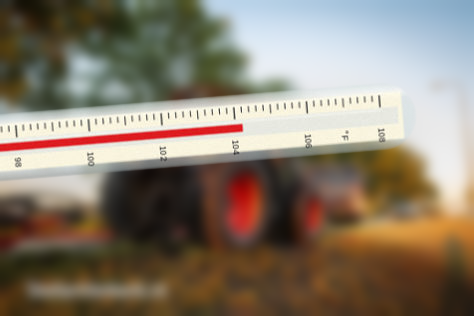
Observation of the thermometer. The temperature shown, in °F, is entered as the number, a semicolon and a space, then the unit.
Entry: 104.2; °F
